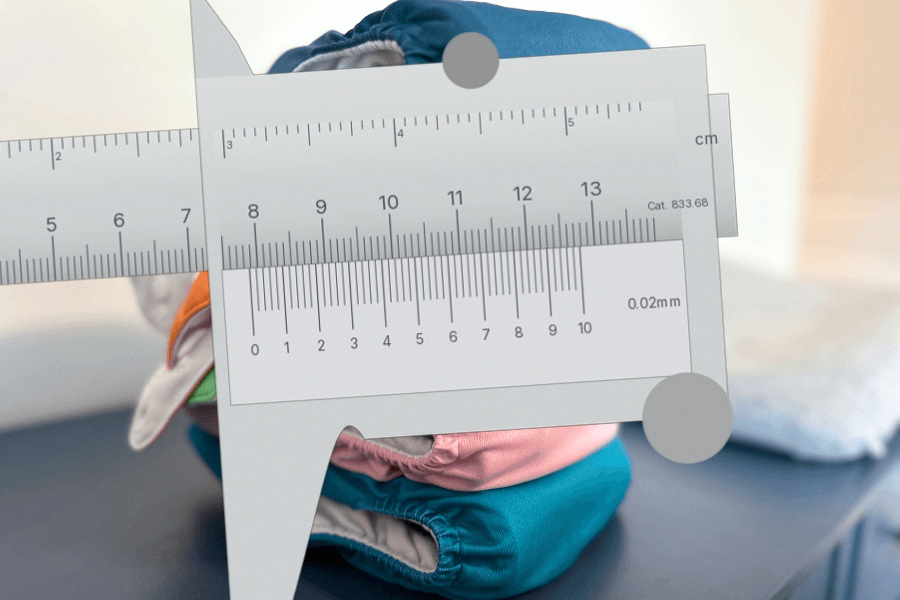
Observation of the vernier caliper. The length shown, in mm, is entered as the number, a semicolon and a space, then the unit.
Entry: 78.8; mm
